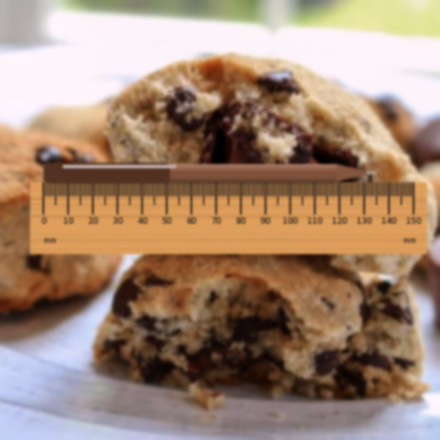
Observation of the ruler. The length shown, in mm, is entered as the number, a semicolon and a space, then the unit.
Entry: 135; mm
